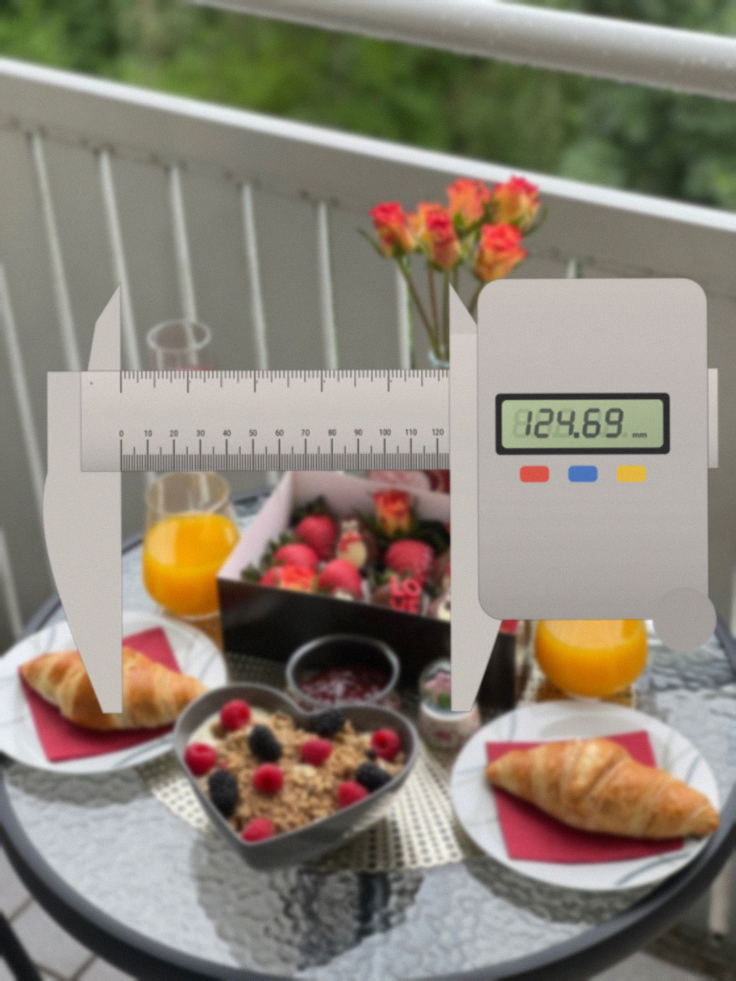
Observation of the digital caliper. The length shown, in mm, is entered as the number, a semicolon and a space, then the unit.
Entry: 124.69; mm
